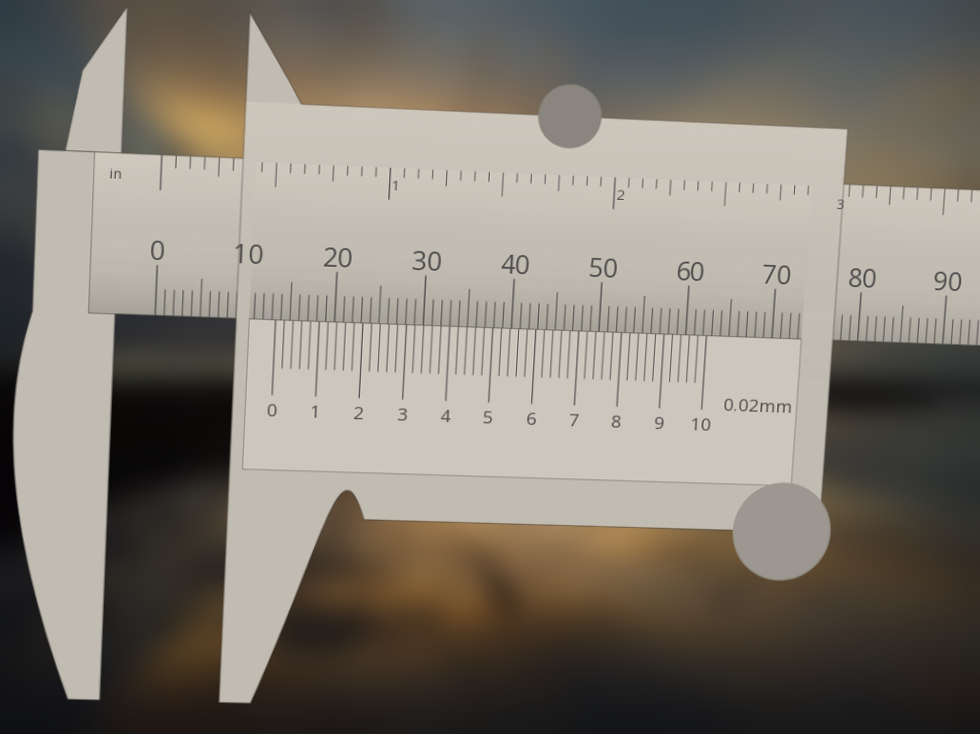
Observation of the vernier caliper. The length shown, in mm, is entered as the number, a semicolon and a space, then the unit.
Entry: 13.4; mm
